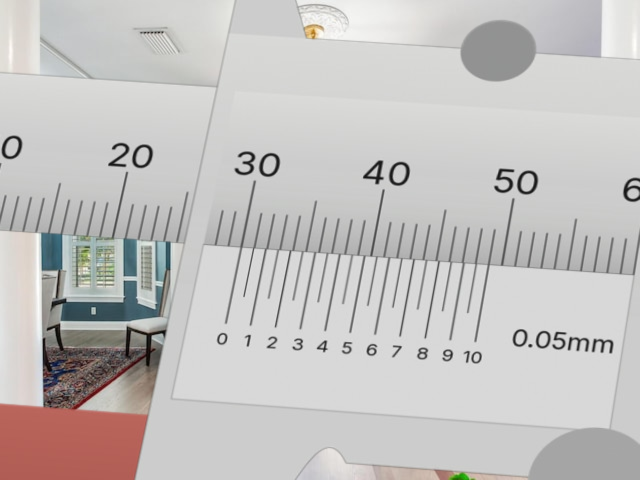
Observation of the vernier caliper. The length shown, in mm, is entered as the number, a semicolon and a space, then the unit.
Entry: 30.0; mm
